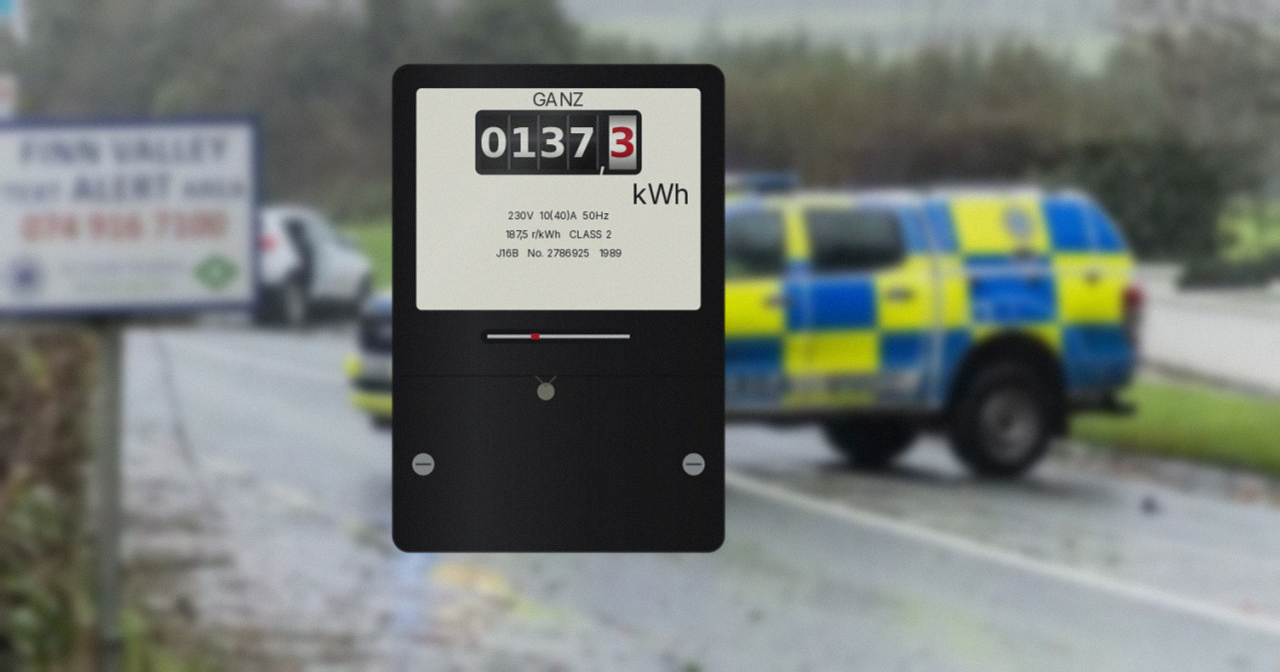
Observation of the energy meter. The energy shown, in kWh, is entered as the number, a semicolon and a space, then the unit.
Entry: 137.3; kWh
